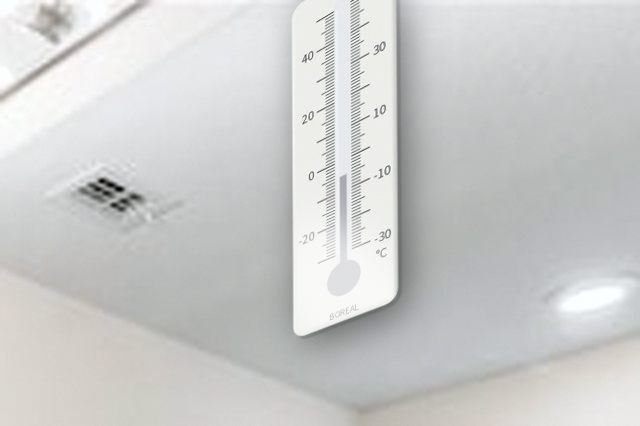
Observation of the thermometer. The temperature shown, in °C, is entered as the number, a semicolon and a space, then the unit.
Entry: -5; °C
